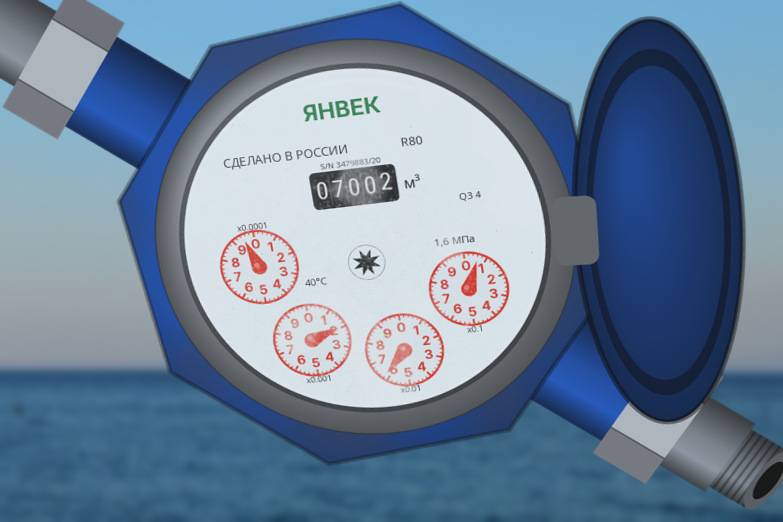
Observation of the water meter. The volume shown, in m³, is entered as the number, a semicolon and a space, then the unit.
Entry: 7002.0619; m³
